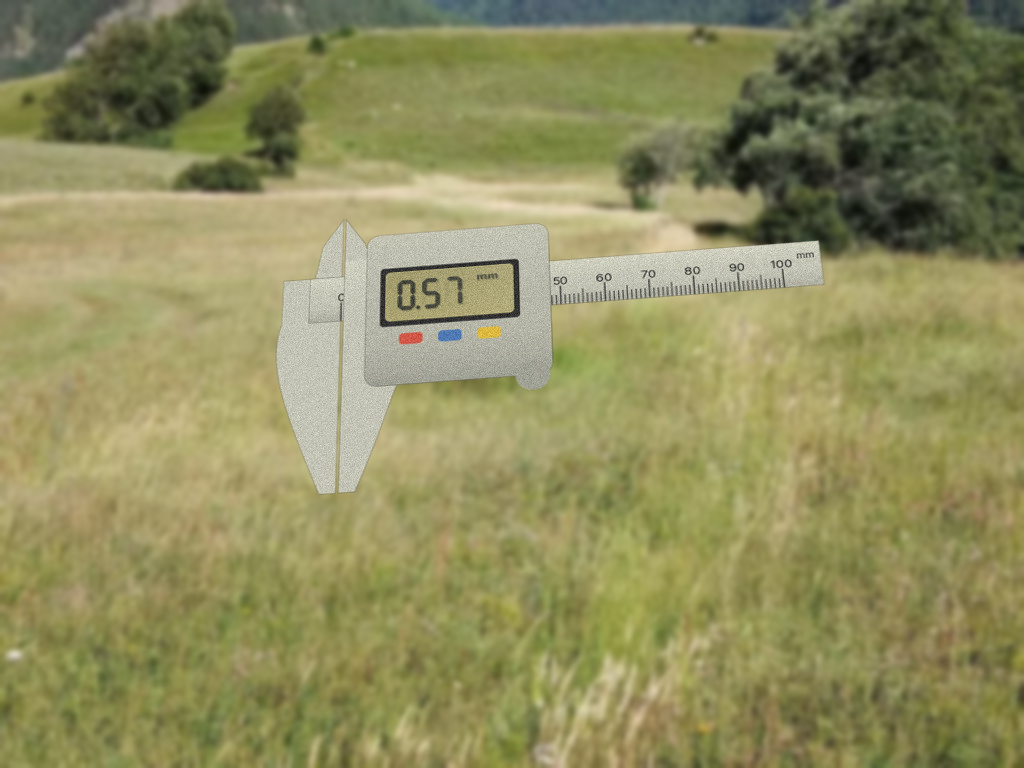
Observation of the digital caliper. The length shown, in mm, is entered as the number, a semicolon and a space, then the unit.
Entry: 0.57; mm
